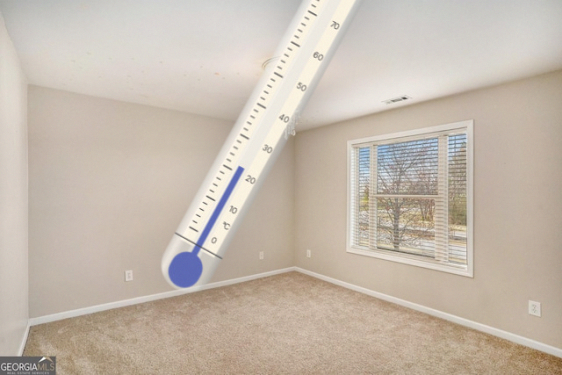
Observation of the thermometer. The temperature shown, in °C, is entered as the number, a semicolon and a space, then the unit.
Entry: 22; °C
